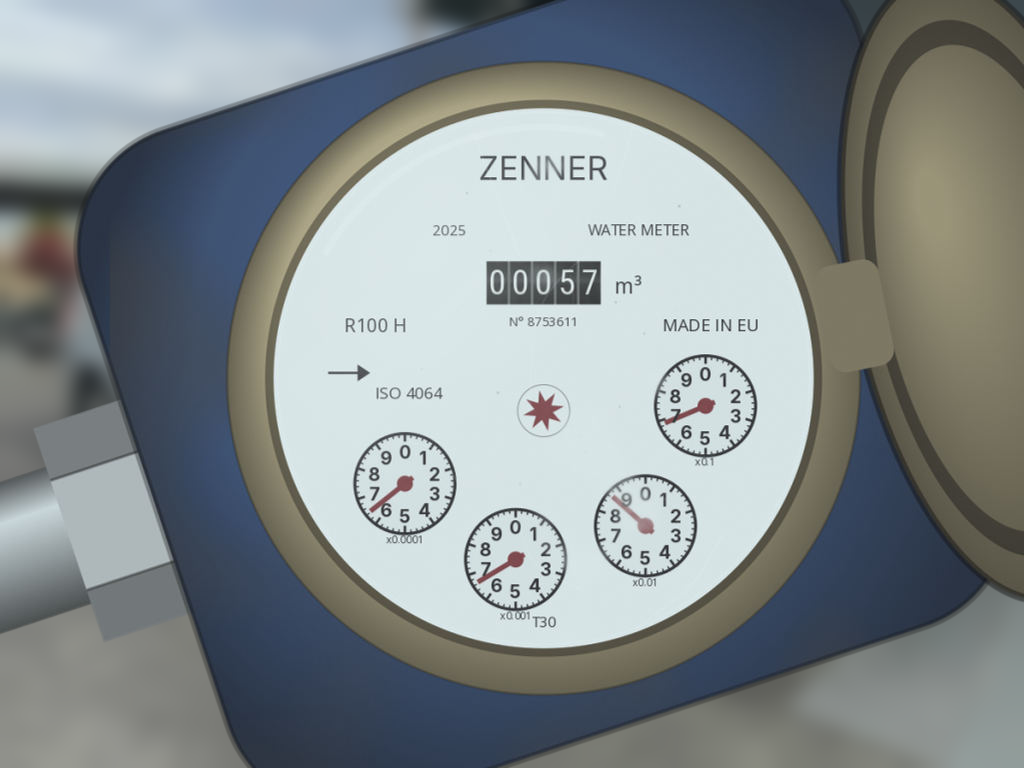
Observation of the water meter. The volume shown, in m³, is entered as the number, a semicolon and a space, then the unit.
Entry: 57.6866; m³
